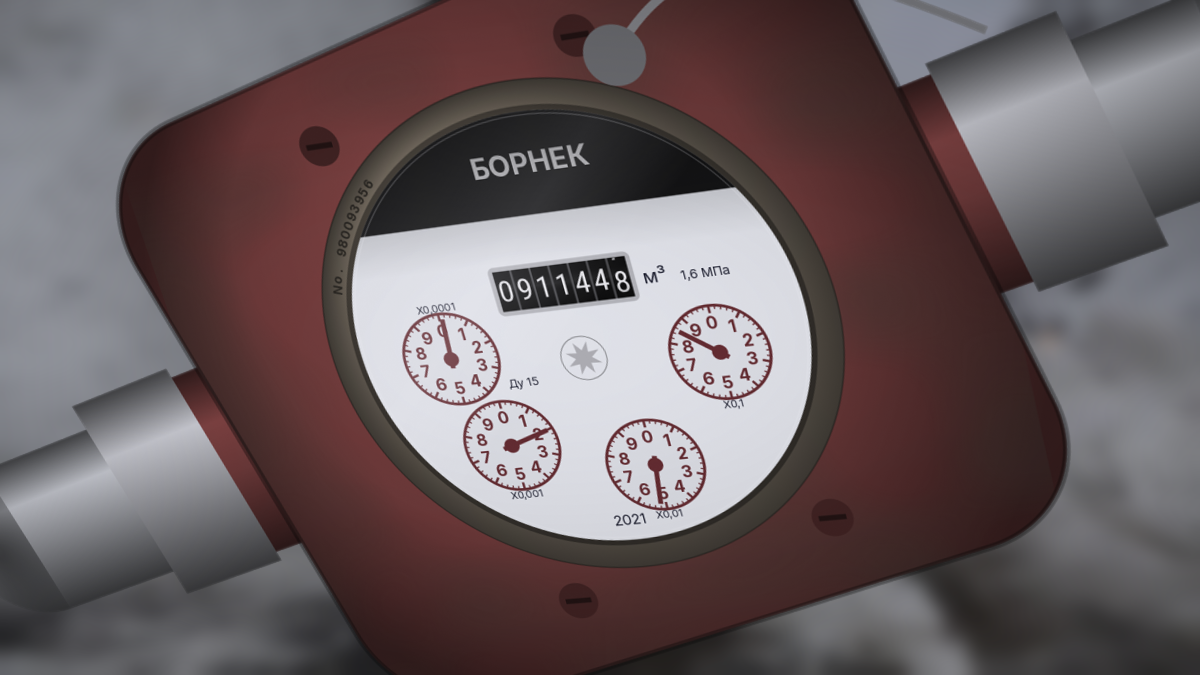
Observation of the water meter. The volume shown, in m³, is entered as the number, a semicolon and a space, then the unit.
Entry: 911447.8520; m³
